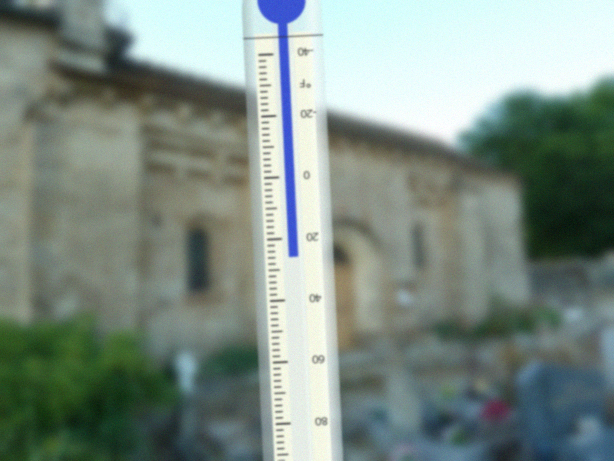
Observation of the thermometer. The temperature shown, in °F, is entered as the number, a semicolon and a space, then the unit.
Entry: 26; °F
